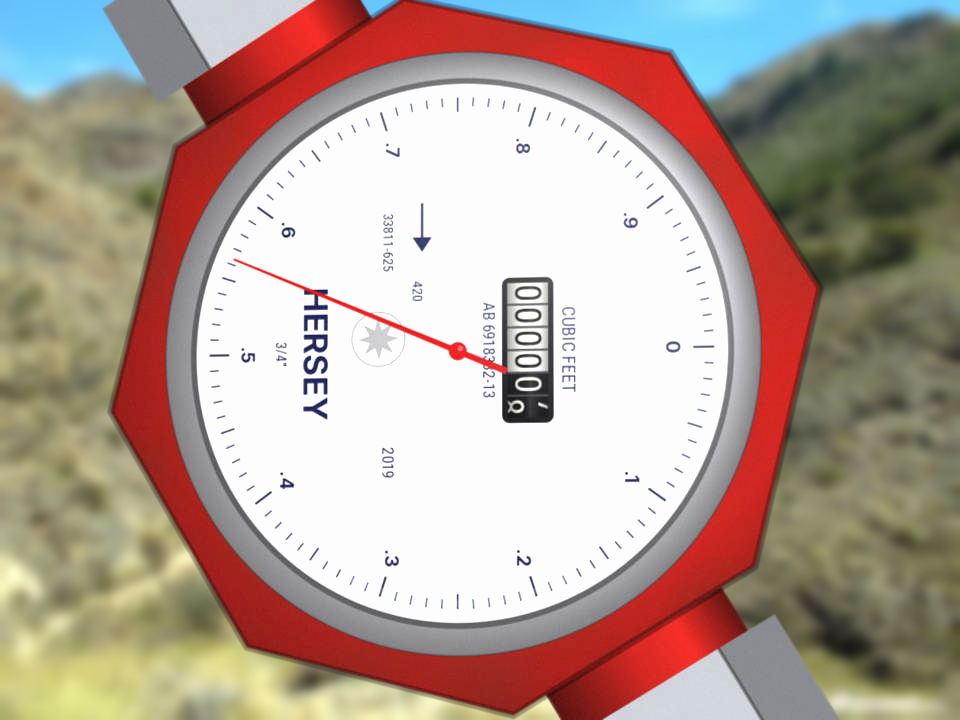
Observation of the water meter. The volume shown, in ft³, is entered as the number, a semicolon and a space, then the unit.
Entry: 7.56; ft³
